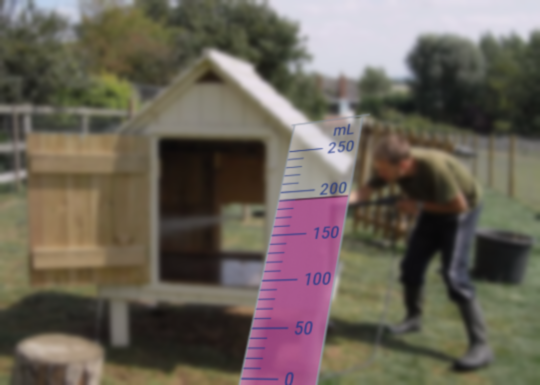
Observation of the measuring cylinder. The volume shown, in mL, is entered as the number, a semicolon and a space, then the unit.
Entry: 190; mL
